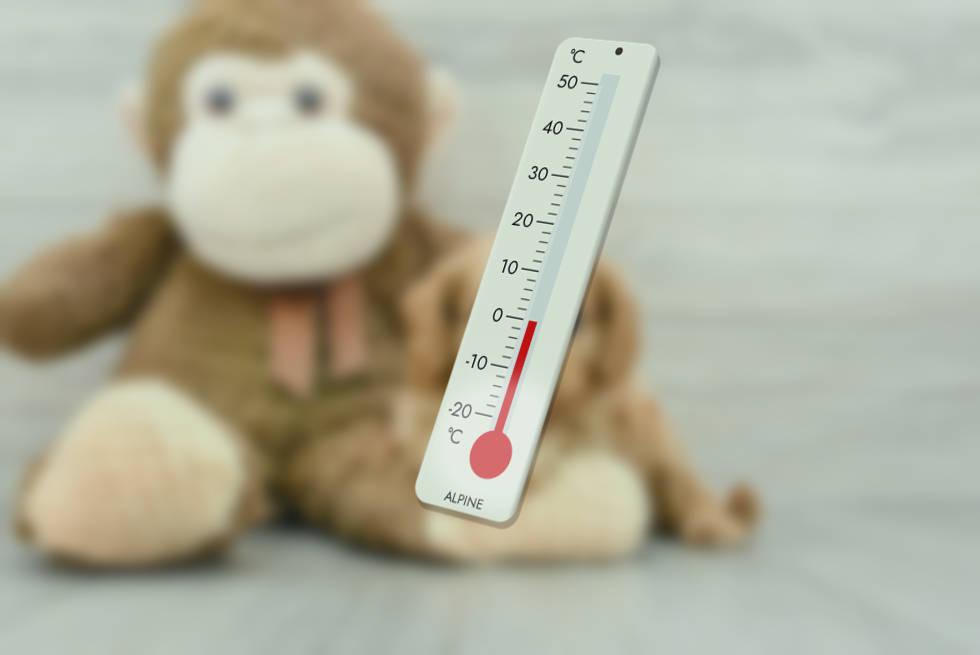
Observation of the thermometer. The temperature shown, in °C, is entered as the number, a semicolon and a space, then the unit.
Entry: 0; °C
